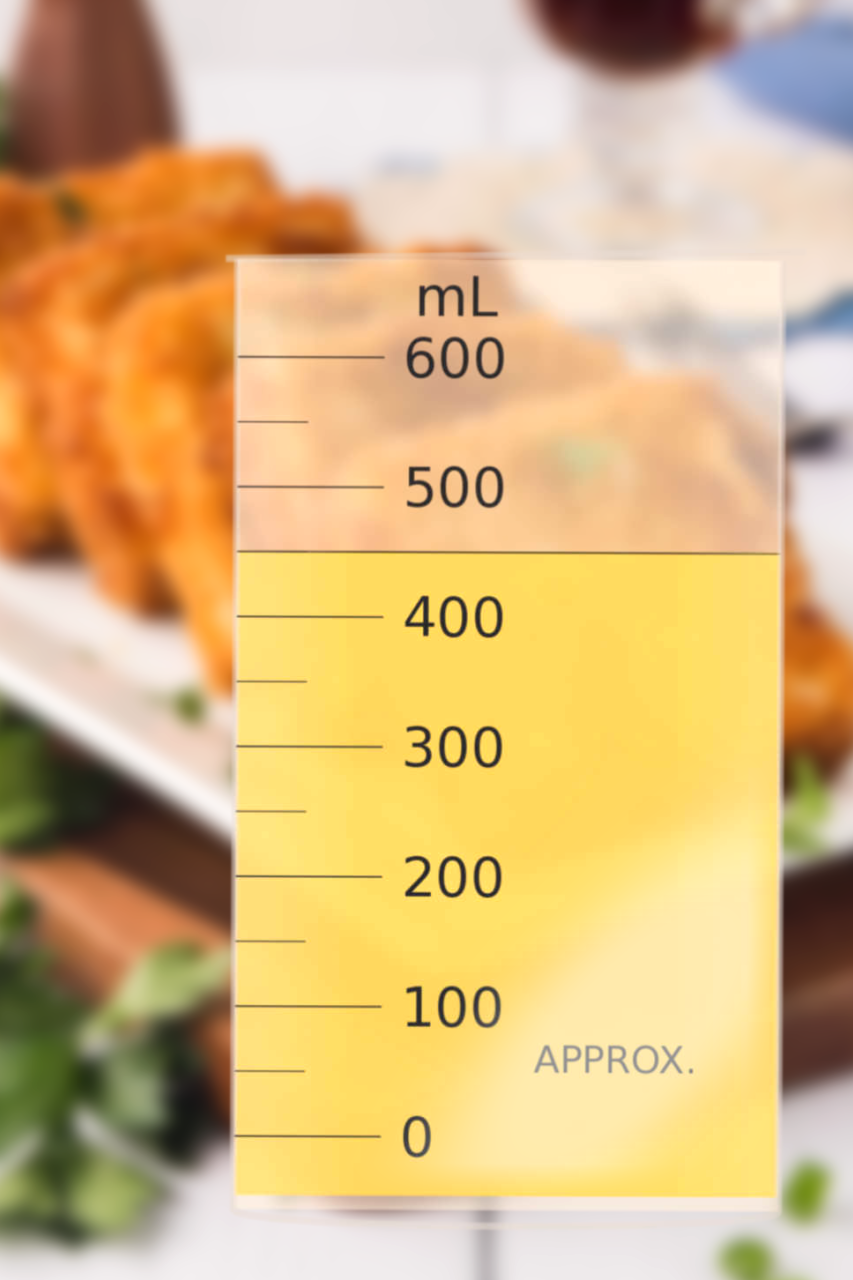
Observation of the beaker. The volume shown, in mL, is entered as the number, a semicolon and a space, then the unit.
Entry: 450; mL
